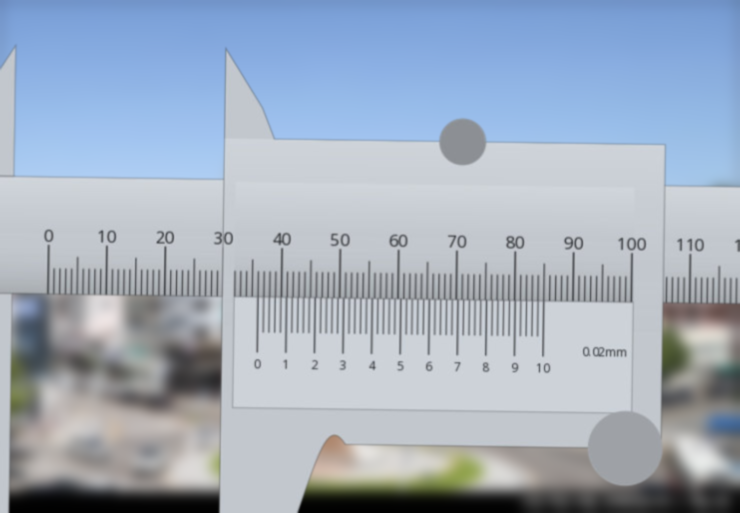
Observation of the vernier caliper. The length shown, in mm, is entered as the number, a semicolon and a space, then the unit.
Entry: 36.0; mm
